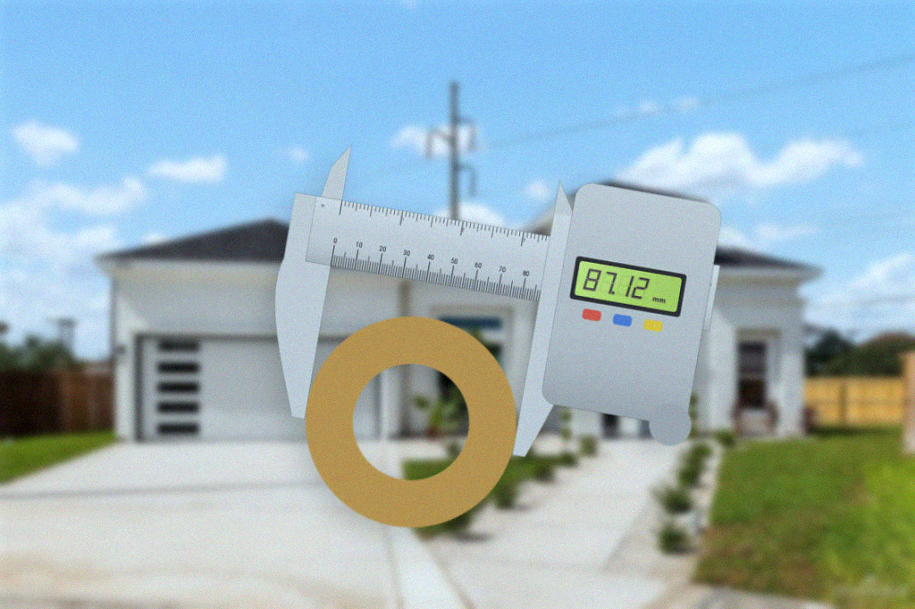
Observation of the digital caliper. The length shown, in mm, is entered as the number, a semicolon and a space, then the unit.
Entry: 87.12; mm
